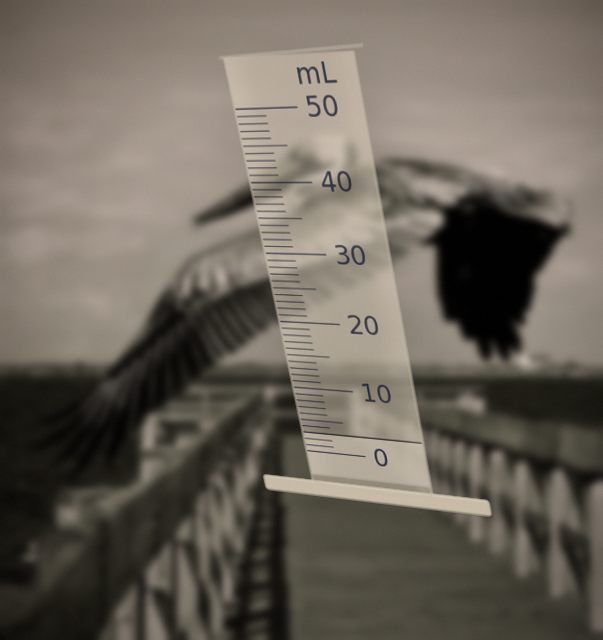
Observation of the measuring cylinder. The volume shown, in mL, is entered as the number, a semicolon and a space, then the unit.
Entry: 3; mL
